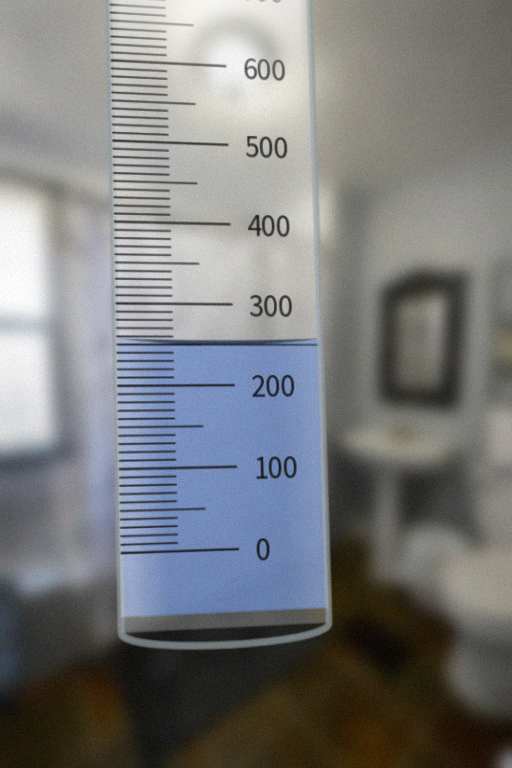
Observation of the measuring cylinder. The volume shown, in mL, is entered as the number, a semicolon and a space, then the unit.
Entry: 250; mL
